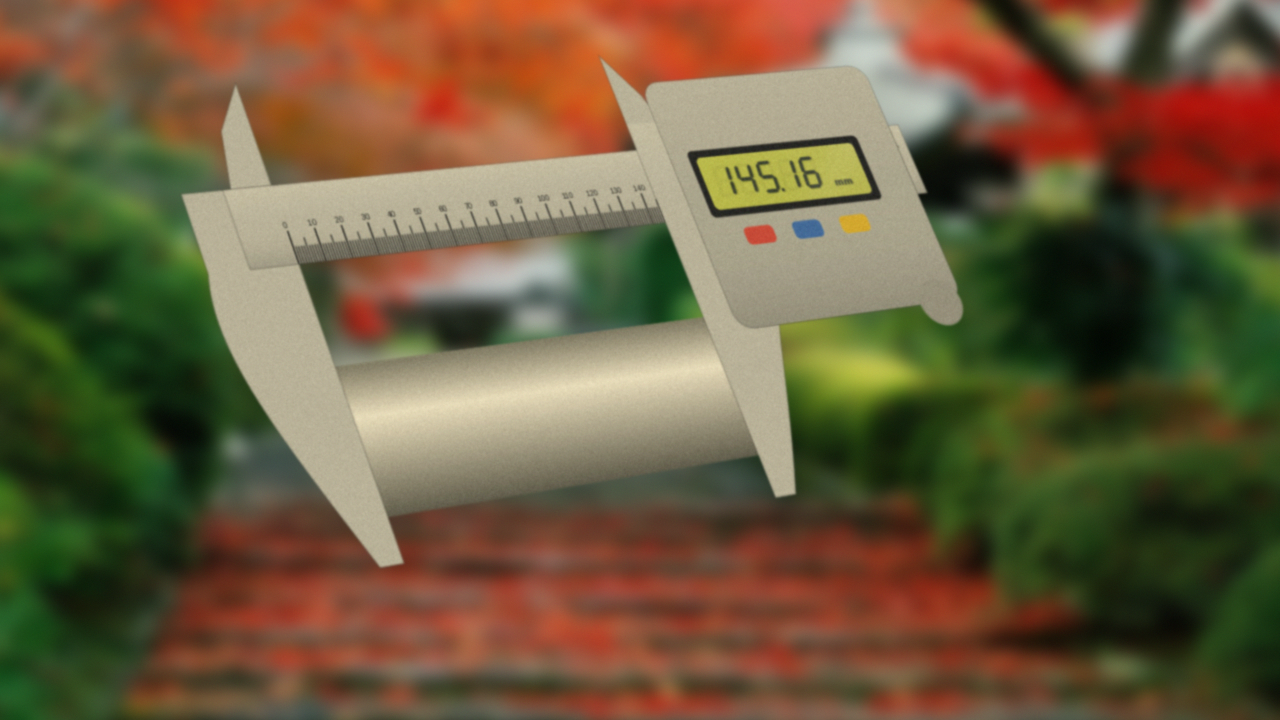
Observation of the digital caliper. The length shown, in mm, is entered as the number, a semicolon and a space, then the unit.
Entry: 145.16; mm
